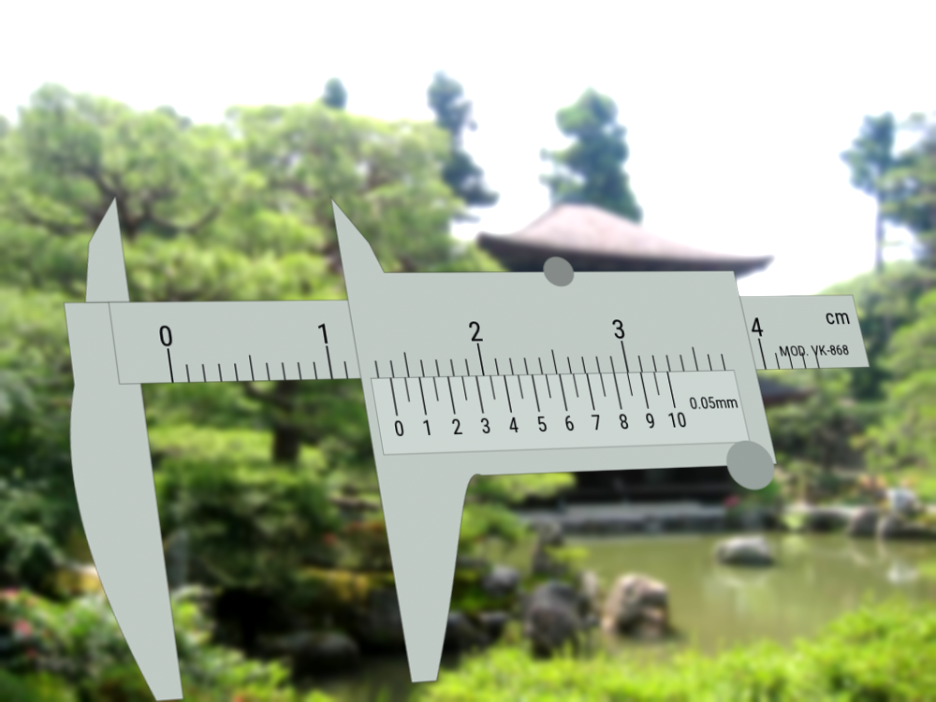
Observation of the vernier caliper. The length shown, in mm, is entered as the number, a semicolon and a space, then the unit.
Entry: 13.8; mm
